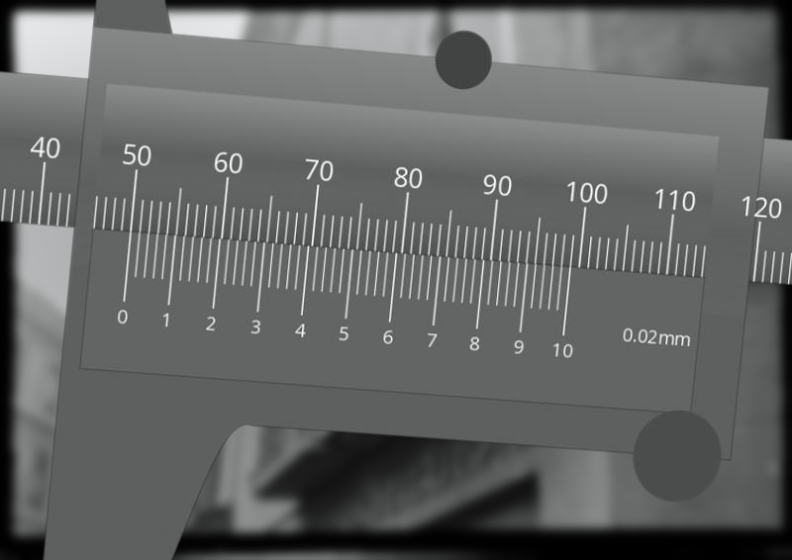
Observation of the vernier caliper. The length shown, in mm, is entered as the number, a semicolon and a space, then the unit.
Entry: 50.0; mm
